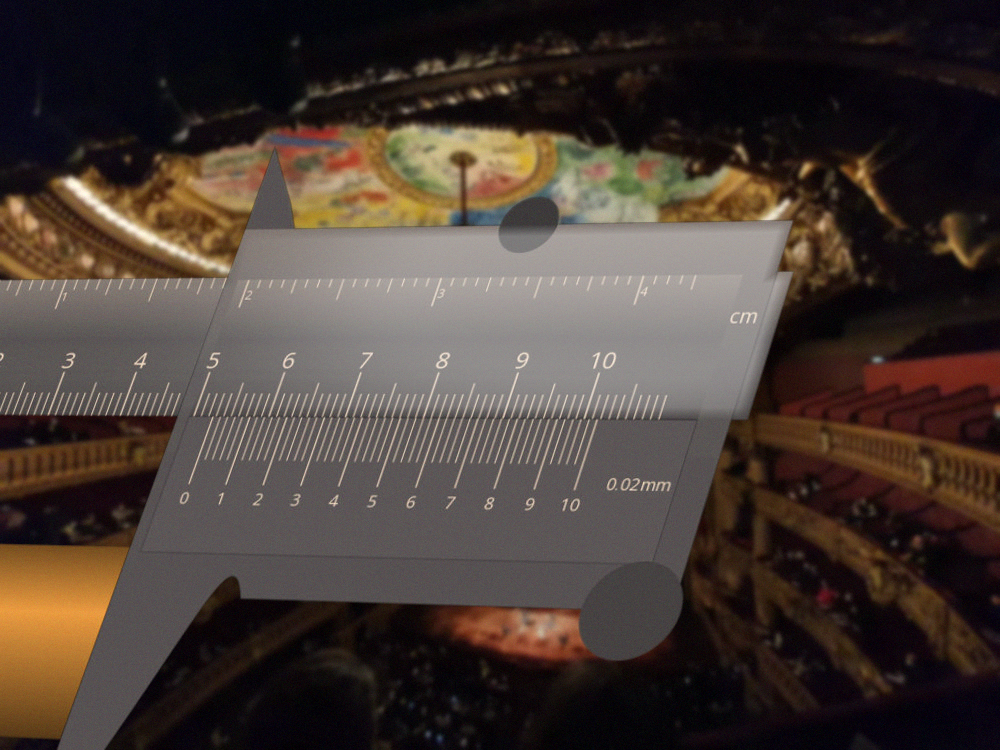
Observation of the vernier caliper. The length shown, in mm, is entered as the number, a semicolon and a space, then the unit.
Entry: 52.6; mm
